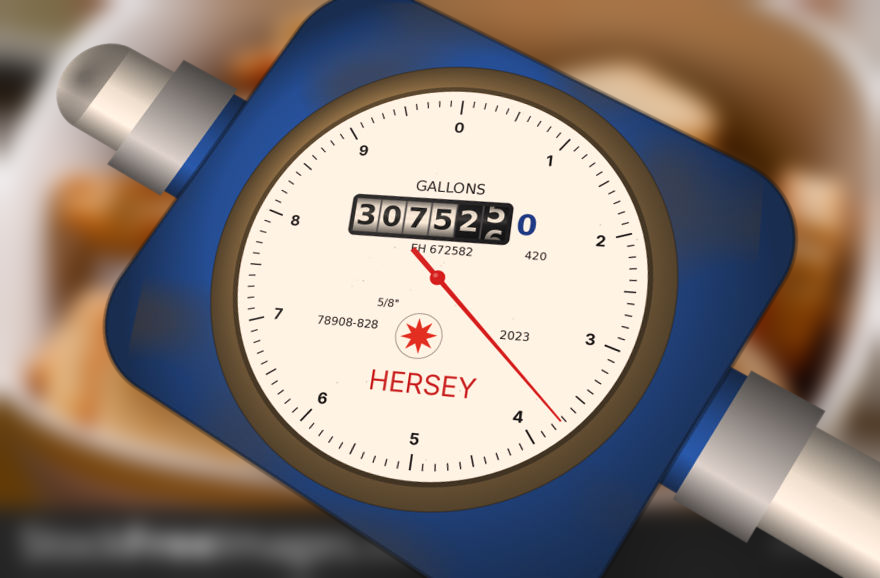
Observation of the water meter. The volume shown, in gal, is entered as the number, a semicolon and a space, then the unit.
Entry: 3075253.7; gal
